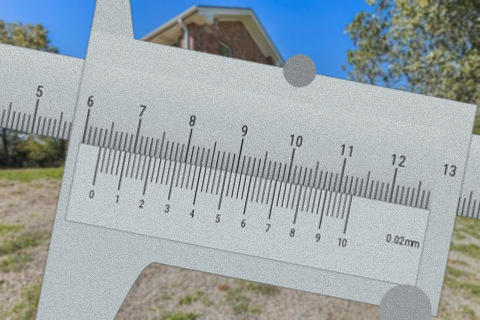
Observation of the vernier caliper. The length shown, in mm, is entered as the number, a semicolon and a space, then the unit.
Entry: 63.5; mm
